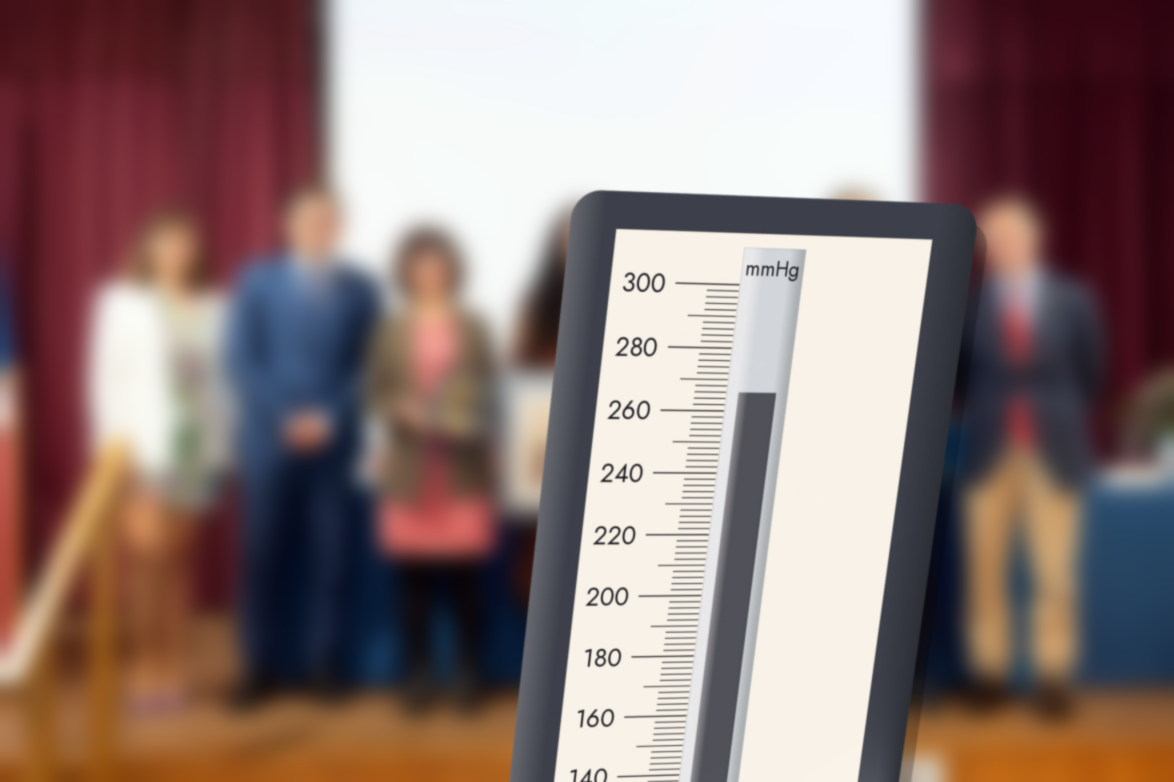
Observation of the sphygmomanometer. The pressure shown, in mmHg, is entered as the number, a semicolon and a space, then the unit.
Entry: 266; mmHg
